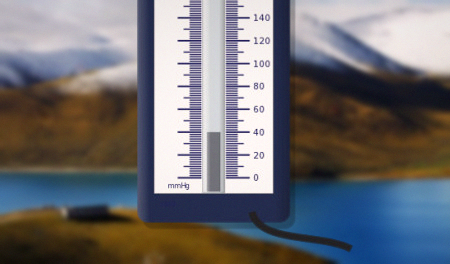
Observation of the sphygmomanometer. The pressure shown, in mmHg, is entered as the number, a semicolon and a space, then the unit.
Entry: 40; mmHg
